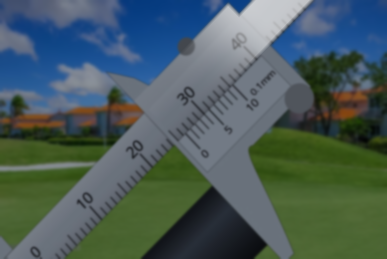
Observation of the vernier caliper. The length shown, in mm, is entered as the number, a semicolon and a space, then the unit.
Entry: 26.4; mm
